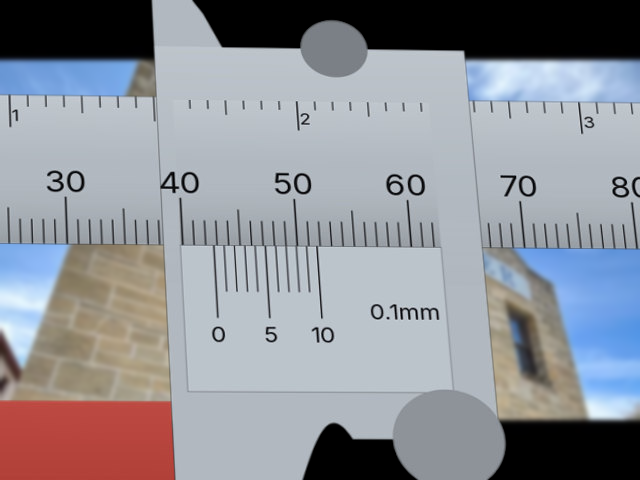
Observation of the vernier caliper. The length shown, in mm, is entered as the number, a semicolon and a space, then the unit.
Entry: 42.7; mm
